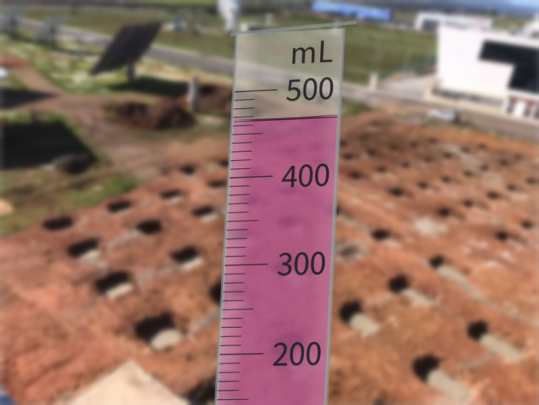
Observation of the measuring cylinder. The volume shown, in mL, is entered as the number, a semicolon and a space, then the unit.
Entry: 465; mL
